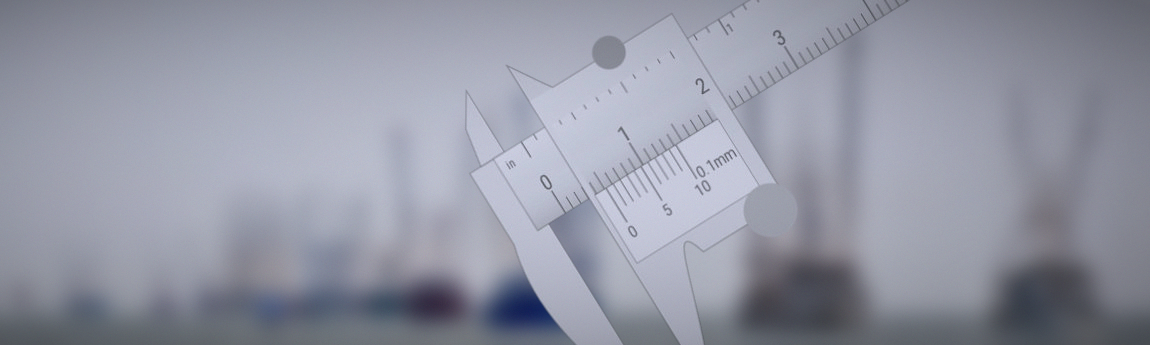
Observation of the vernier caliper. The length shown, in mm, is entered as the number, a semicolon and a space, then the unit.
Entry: 5.2; mm
